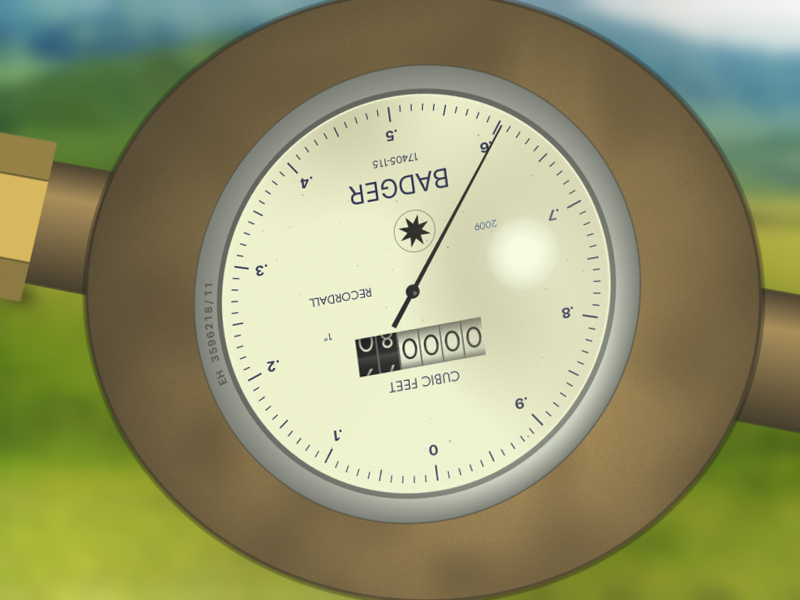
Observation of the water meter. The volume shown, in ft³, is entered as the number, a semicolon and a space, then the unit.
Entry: 79.60; ft³
